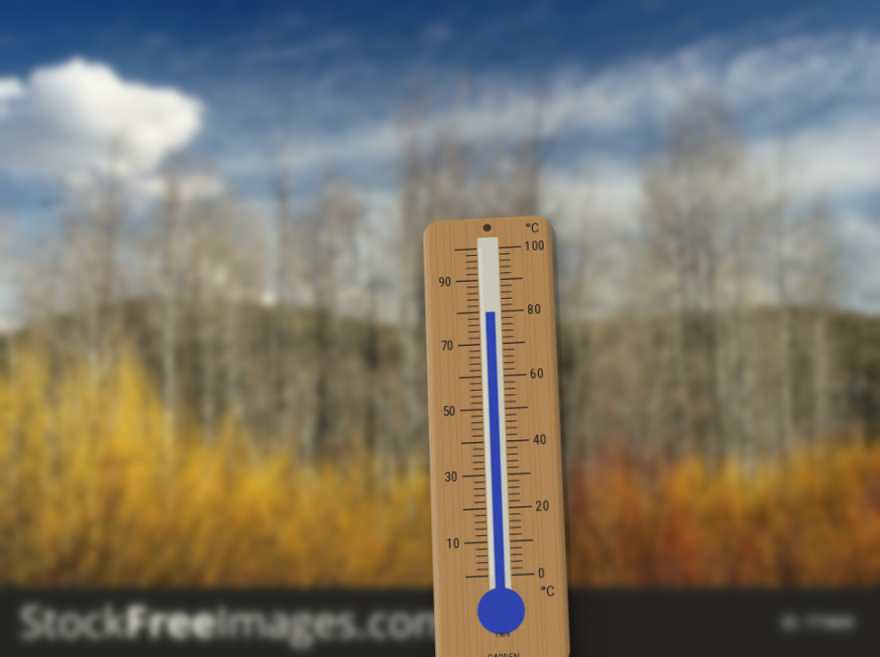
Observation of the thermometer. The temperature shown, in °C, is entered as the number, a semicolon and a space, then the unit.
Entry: 80; °C
